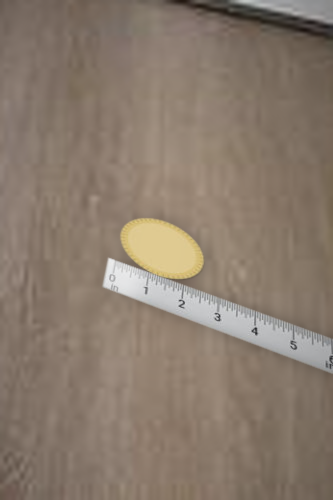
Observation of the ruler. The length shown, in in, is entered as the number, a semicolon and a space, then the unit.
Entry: 2.5; in
